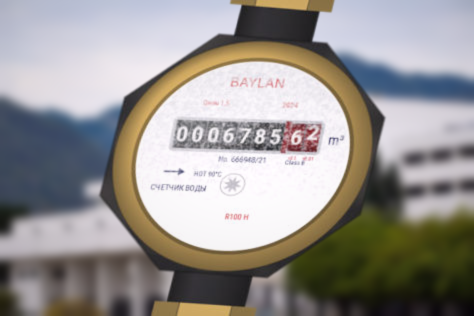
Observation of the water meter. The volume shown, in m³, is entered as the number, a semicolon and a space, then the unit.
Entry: 6785.62; m³
